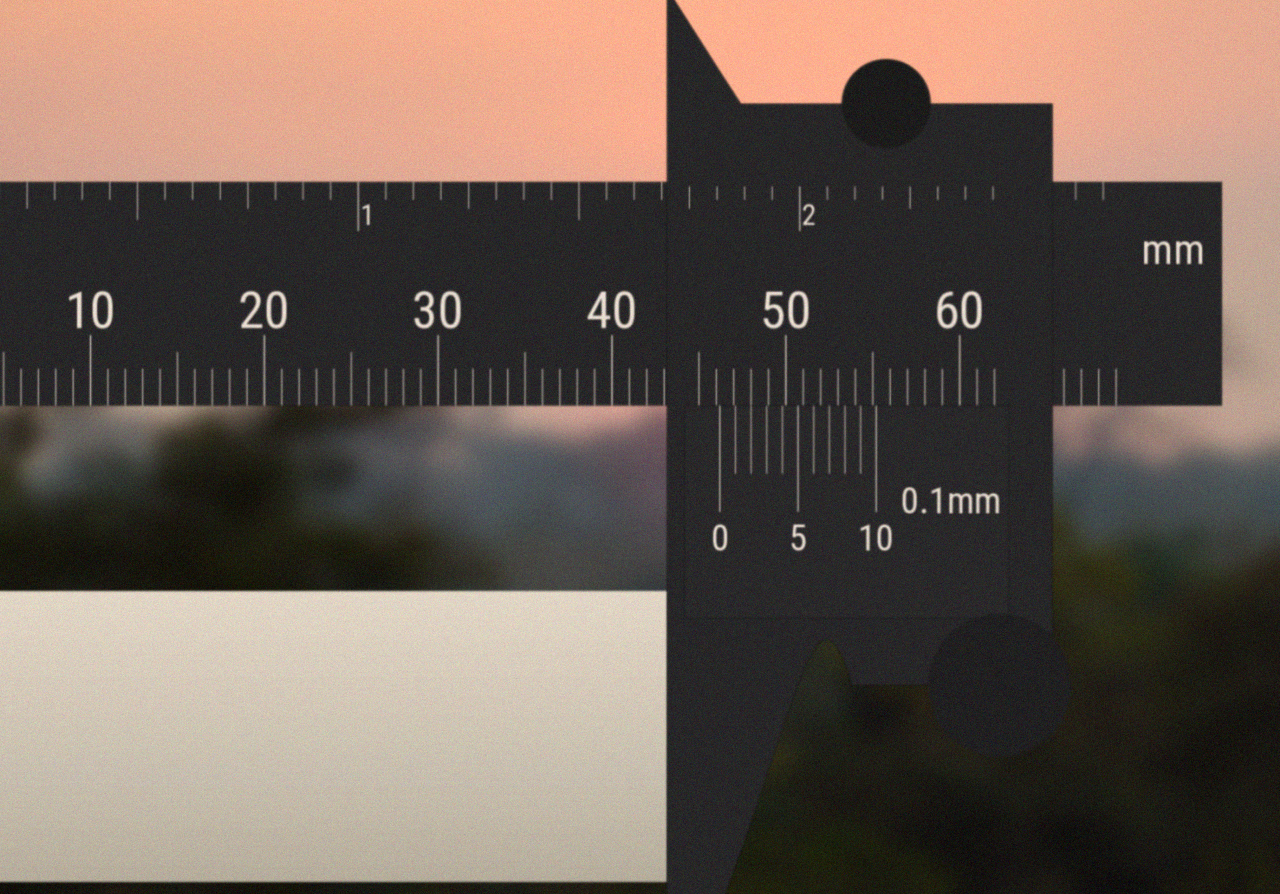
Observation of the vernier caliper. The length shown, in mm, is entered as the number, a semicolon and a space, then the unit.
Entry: 46.2; mm
